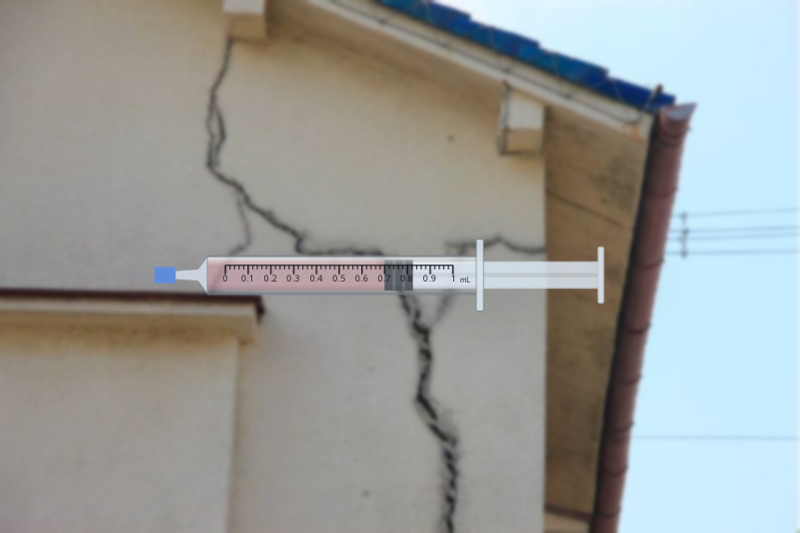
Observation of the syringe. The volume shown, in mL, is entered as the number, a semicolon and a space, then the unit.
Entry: 0.7; mL
